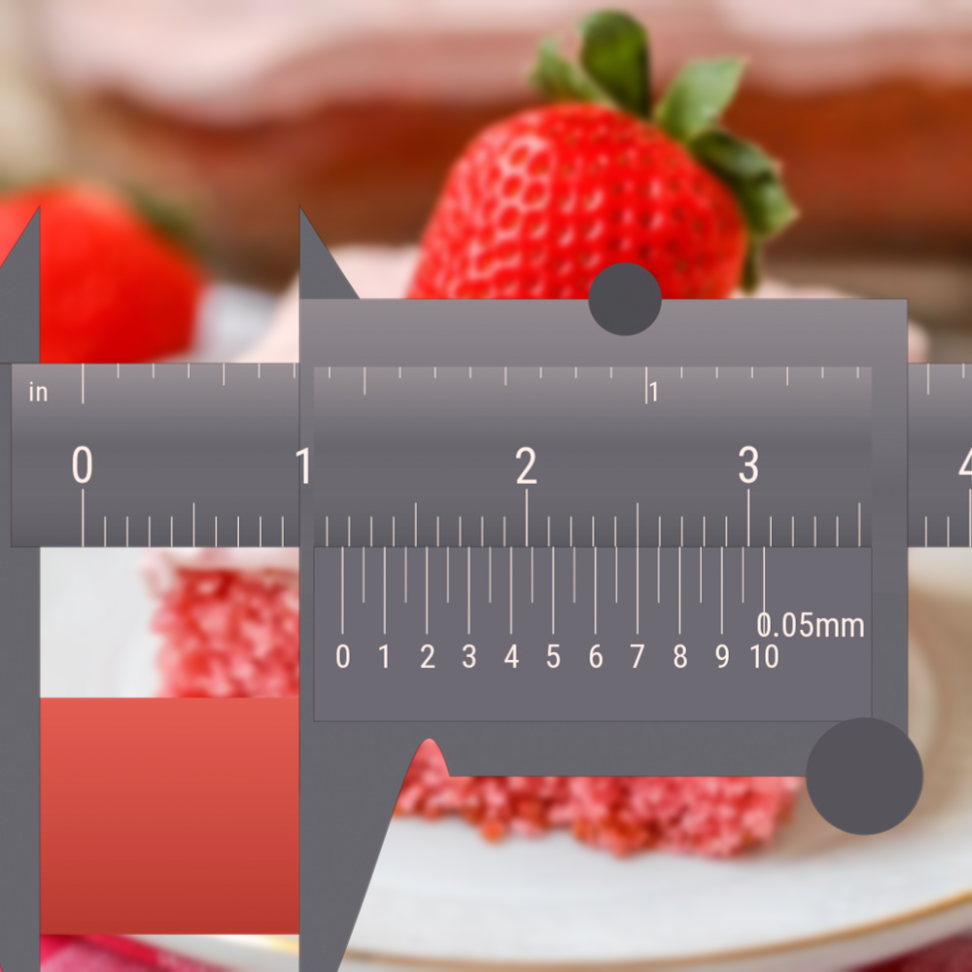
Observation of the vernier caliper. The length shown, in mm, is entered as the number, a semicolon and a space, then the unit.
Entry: 11.70; mm
